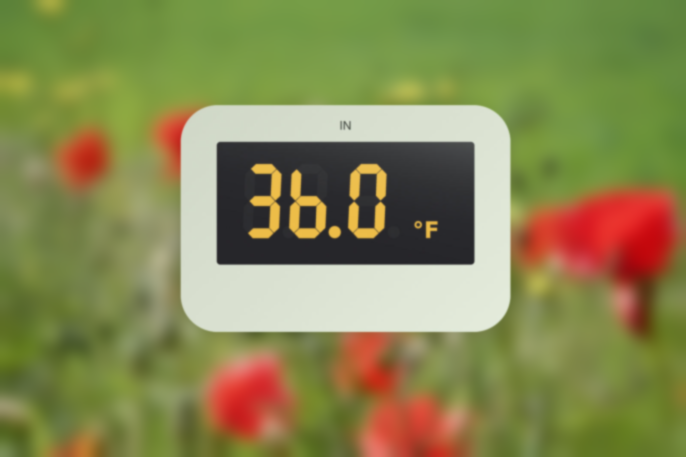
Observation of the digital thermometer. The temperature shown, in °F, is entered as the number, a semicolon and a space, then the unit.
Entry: 36.0; °F
